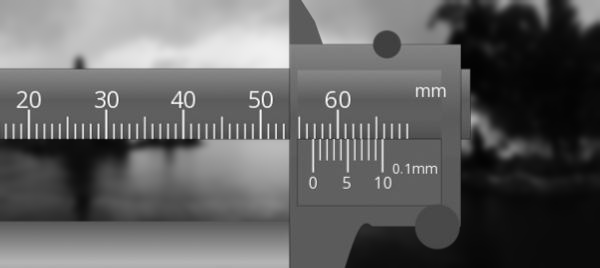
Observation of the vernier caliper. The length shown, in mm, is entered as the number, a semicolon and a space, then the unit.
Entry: 56.8; mm
